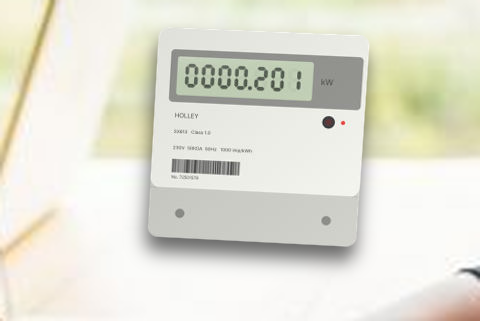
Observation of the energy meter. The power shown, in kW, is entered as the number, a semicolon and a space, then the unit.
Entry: 0.201; kW
